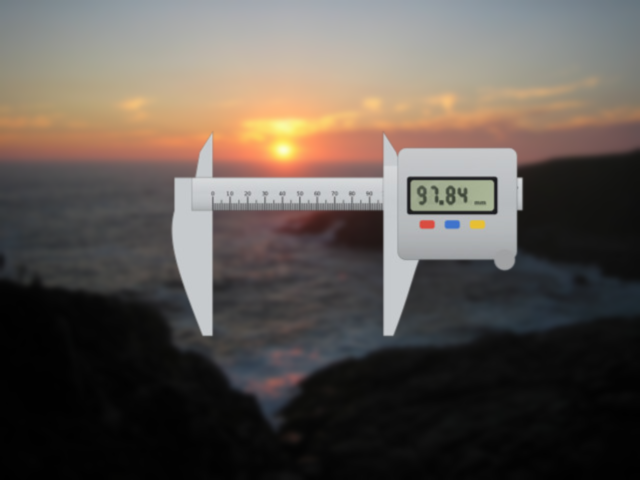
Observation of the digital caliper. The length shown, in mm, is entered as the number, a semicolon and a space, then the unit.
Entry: 97.84; mm
